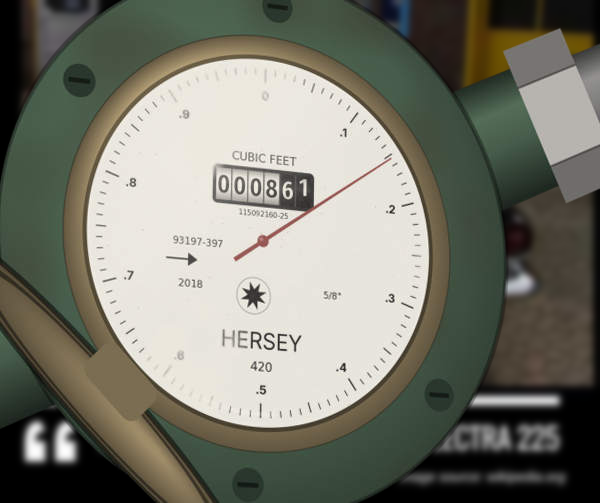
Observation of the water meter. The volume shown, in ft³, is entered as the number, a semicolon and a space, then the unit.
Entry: 861.15; ft³
